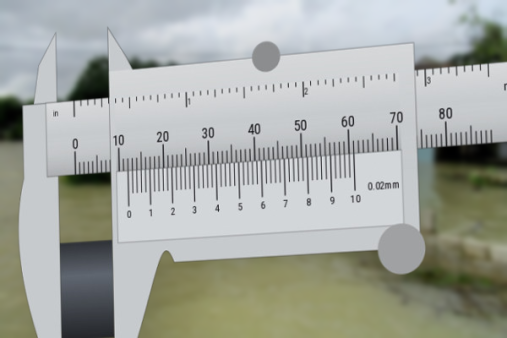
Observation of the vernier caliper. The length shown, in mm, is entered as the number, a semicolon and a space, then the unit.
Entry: 12.0; mm
